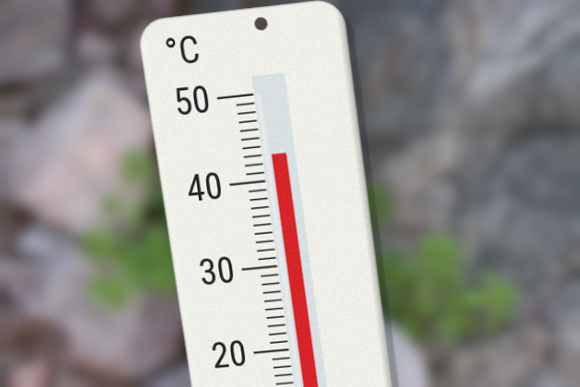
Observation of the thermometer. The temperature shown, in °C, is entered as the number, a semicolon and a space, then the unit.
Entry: 43; °C
